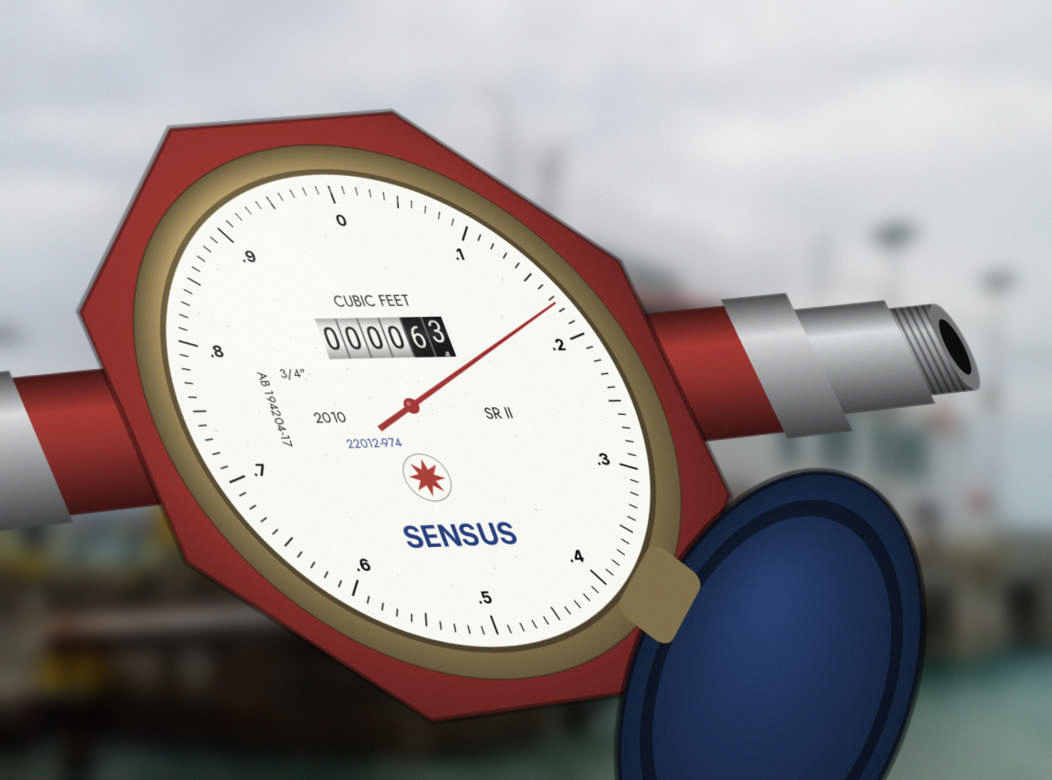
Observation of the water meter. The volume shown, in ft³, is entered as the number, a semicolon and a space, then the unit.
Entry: 63.17; ft³
